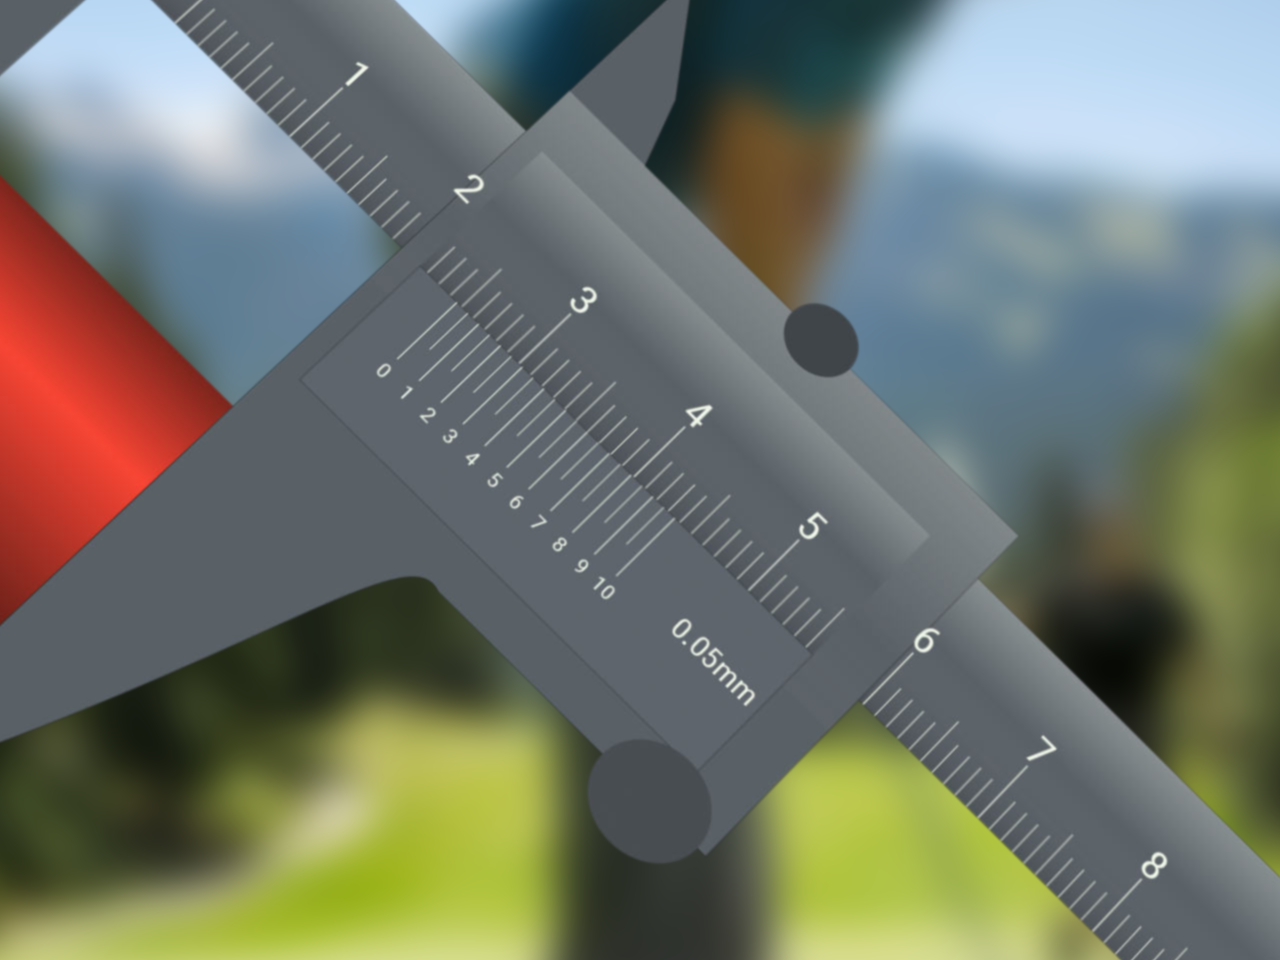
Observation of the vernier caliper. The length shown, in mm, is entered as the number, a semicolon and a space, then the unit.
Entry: 24.6; mm
